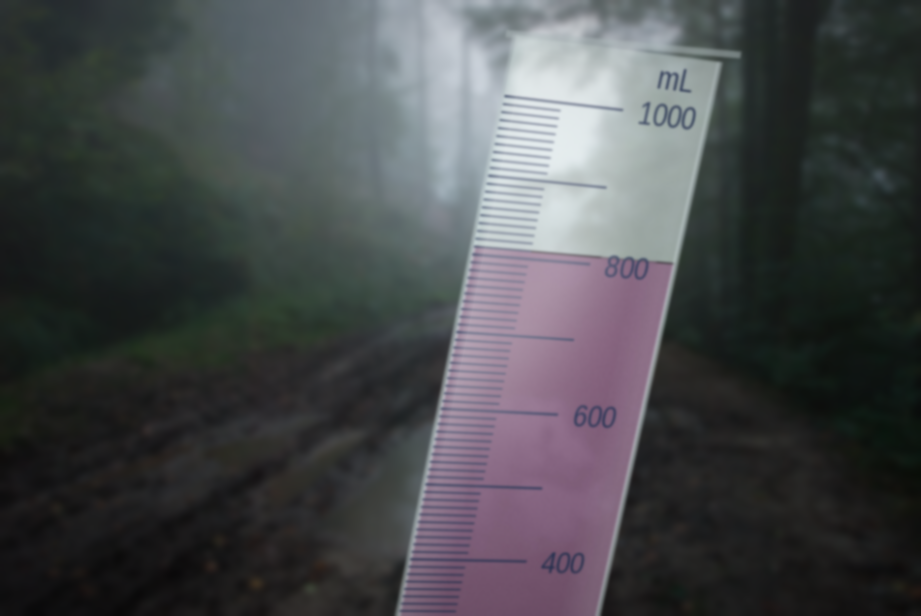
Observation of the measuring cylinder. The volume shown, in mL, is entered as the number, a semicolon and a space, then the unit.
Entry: 810; mL
